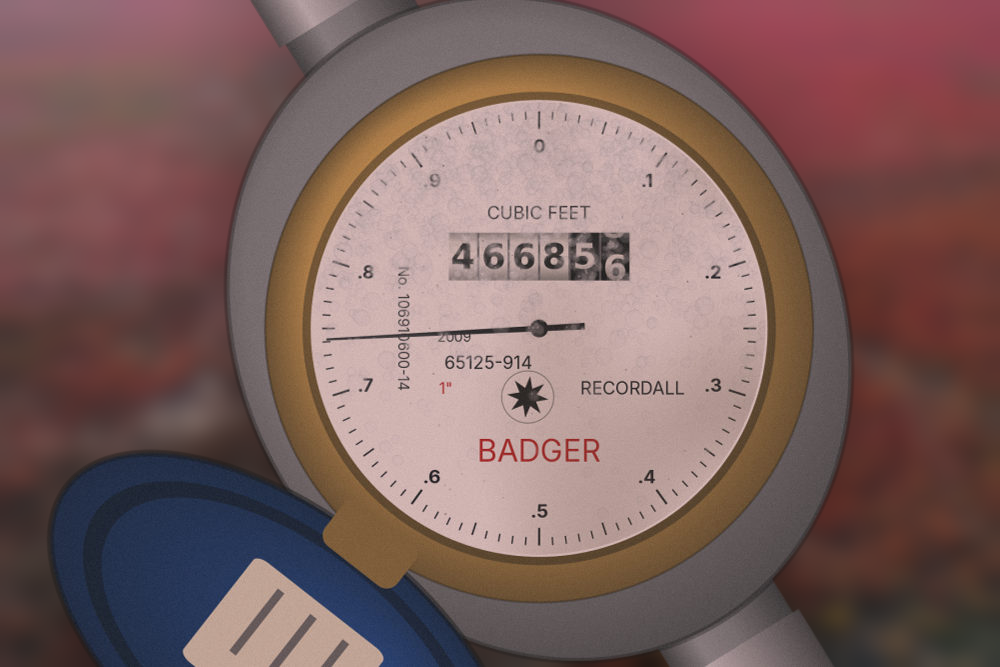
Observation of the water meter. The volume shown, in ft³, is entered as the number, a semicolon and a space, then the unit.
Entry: 466855.74; ft³
